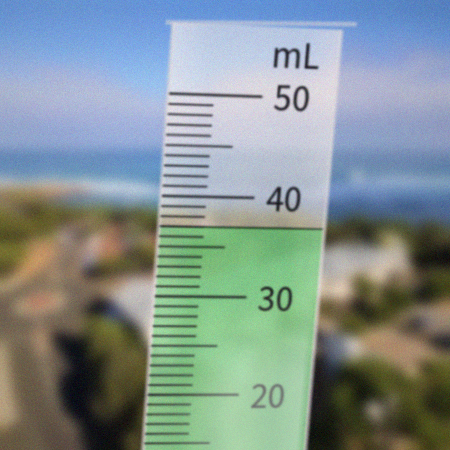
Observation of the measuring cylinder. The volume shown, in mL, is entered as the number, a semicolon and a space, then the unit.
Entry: 37; mL
